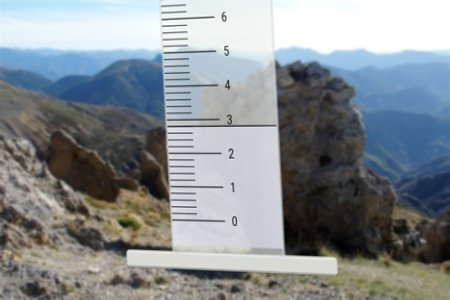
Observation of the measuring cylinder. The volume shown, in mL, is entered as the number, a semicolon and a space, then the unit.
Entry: 2.8; mL
